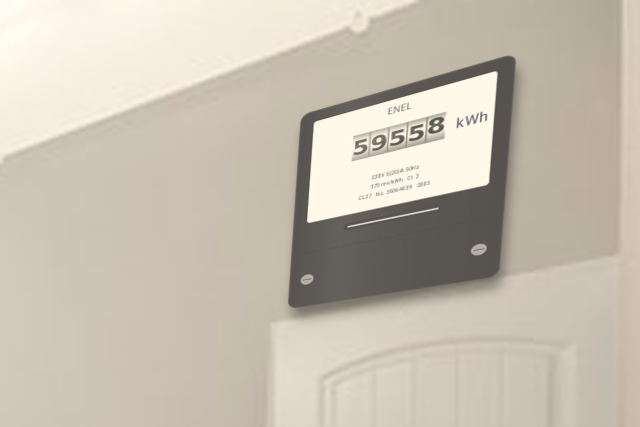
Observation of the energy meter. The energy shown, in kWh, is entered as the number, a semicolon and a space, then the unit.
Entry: 59558; kWh
